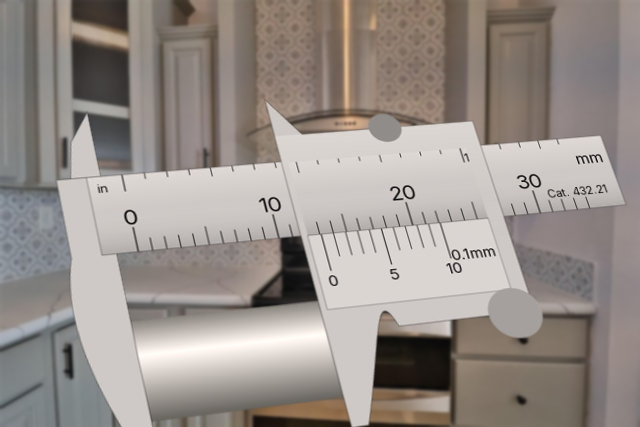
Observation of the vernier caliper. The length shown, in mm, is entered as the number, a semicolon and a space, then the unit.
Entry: 13.1; mm
